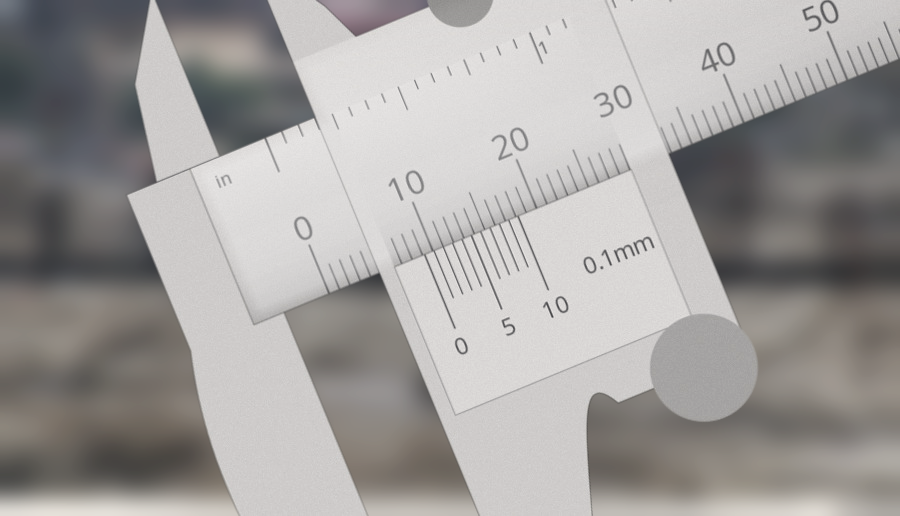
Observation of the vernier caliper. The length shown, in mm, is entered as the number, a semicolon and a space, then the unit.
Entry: 9.2; mm
